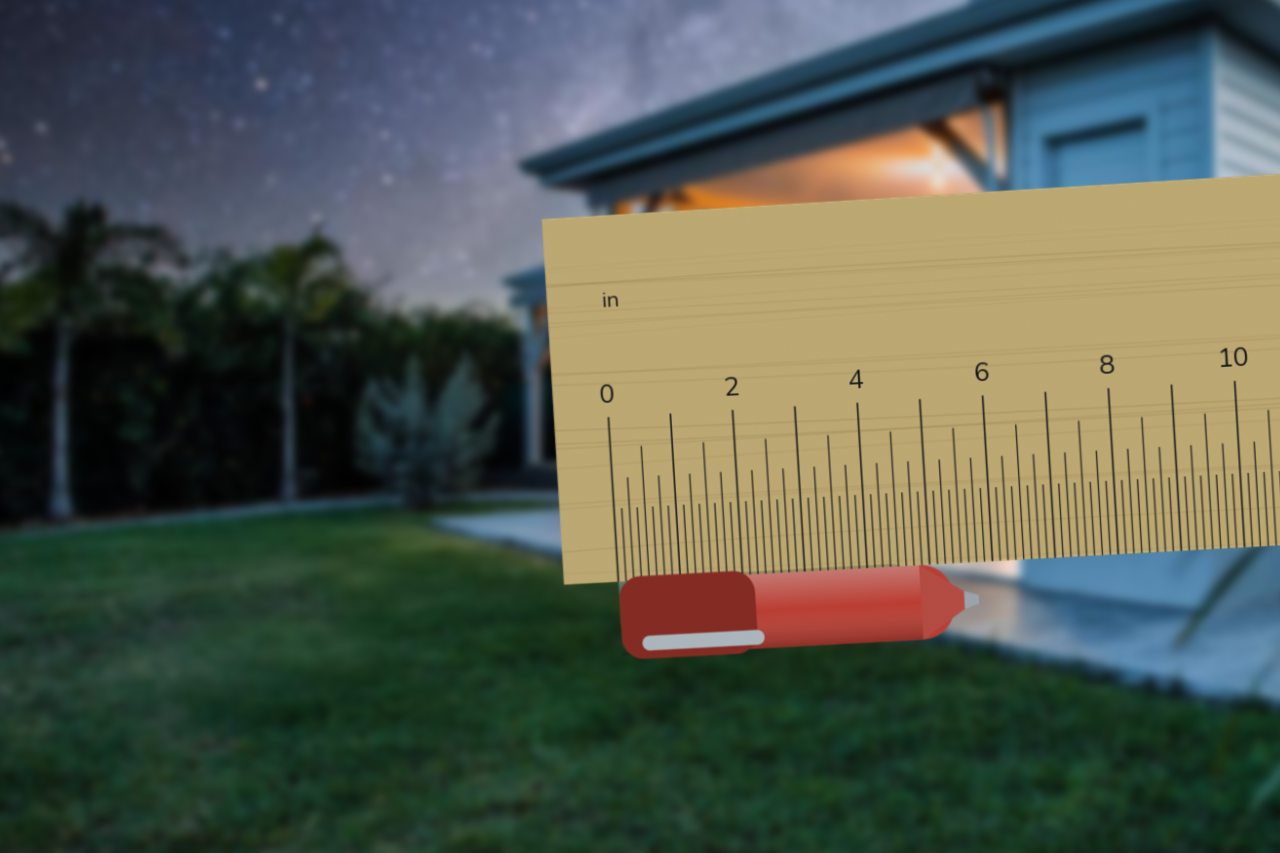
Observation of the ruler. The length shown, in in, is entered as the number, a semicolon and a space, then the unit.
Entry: 5.75; in
